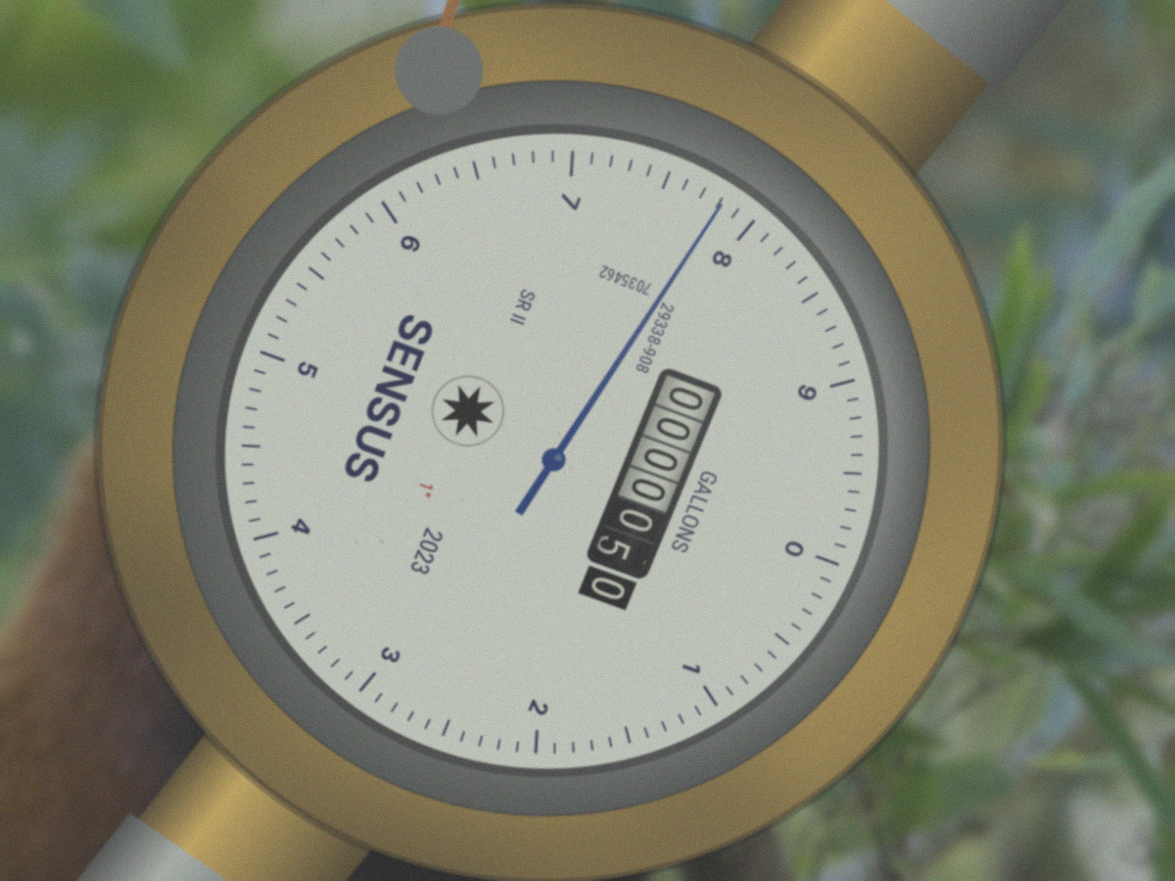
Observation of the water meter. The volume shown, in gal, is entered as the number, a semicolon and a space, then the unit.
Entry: 47.8; gal
